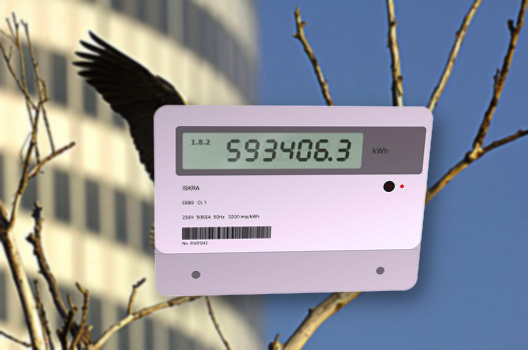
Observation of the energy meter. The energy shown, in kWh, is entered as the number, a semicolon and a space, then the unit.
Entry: 593406.3; kWh
